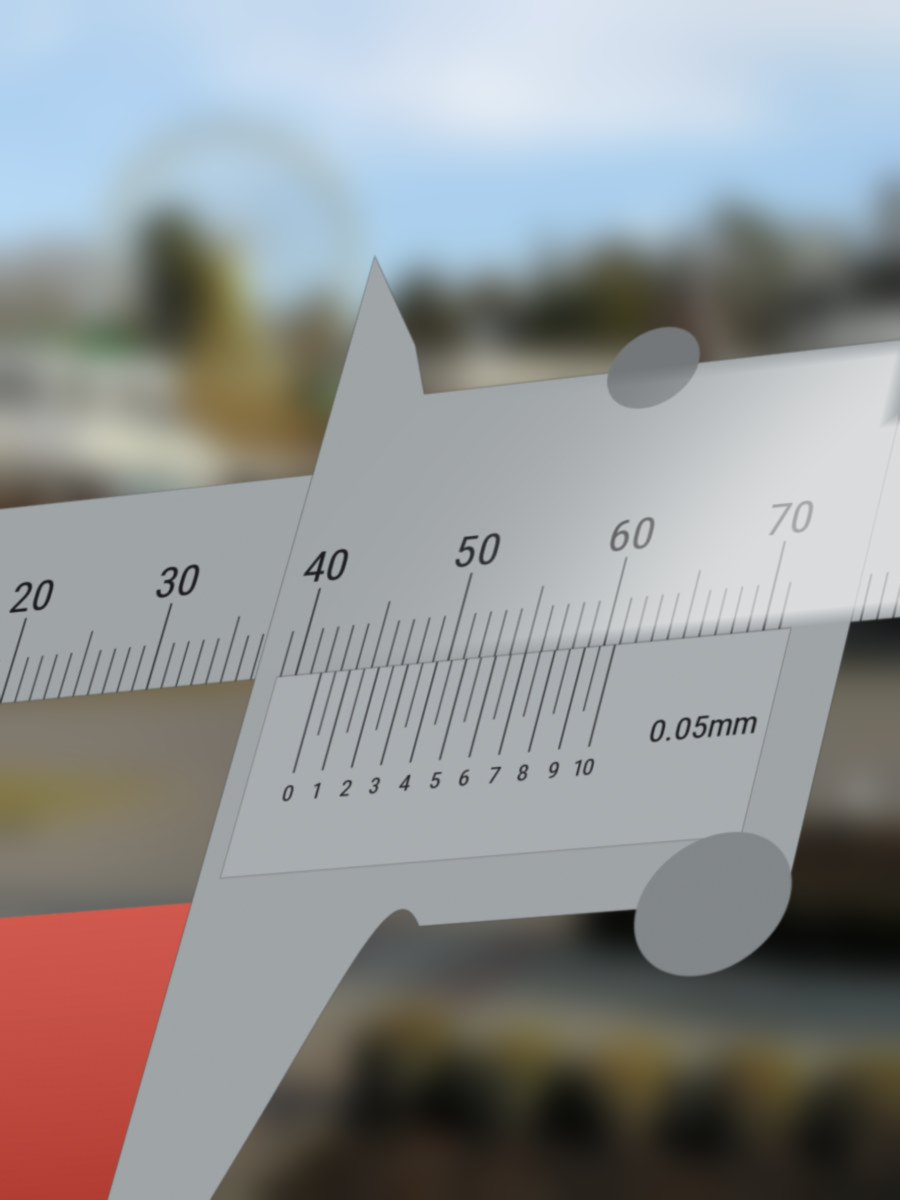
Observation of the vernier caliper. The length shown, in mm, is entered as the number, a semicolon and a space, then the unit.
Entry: 41.7; mm
